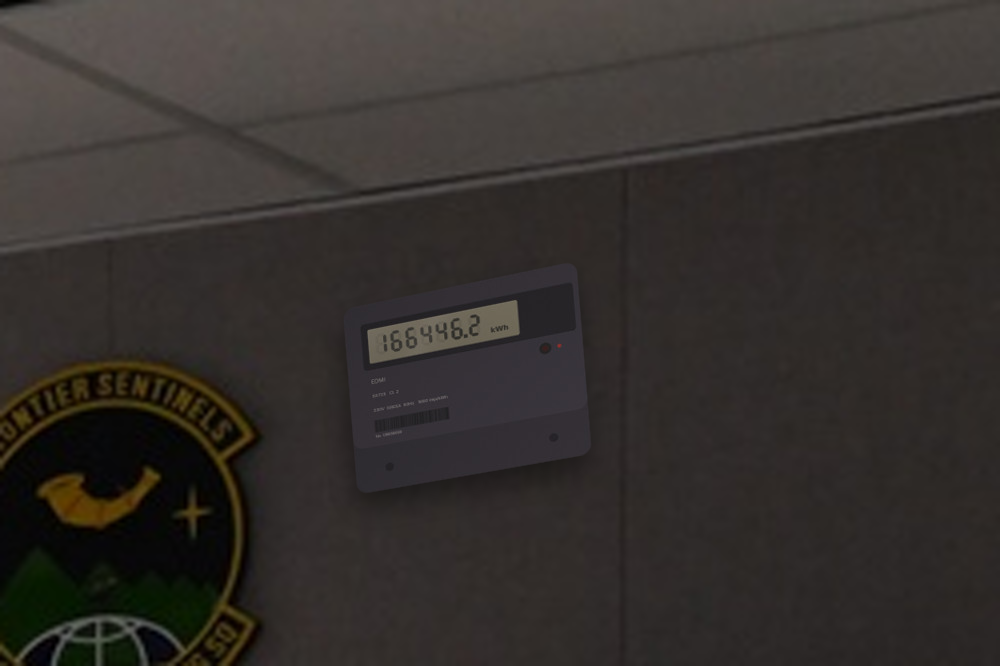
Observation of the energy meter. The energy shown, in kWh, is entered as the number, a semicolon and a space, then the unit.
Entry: 166446.2; kWh
